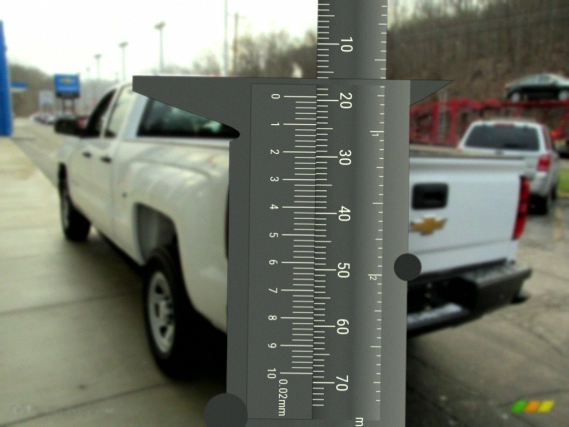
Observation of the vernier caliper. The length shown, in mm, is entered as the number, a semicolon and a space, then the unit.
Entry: 19.4; mm
